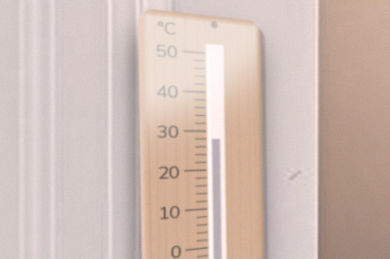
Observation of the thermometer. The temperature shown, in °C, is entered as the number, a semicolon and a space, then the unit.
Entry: 28; °C
